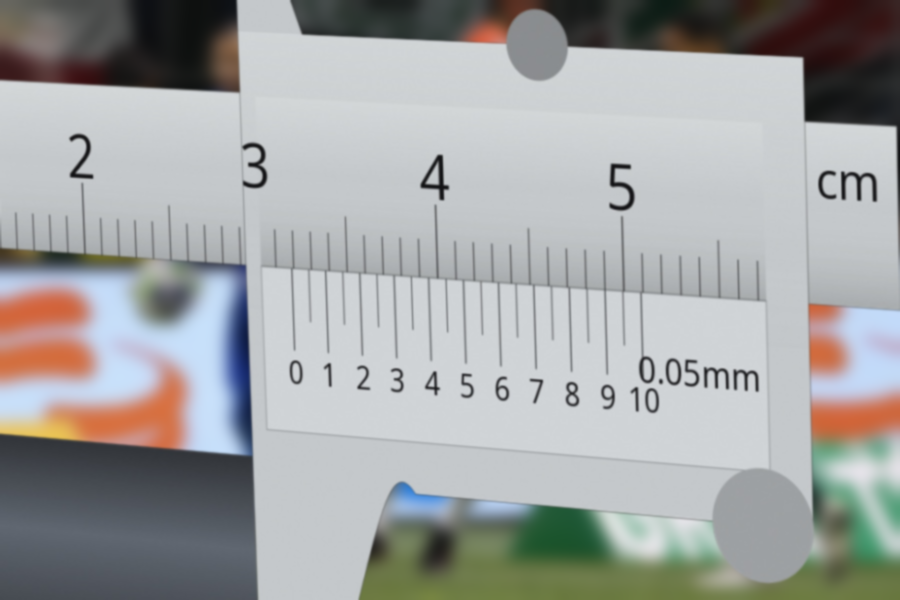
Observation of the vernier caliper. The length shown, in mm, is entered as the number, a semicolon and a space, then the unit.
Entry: 31.9; mm
